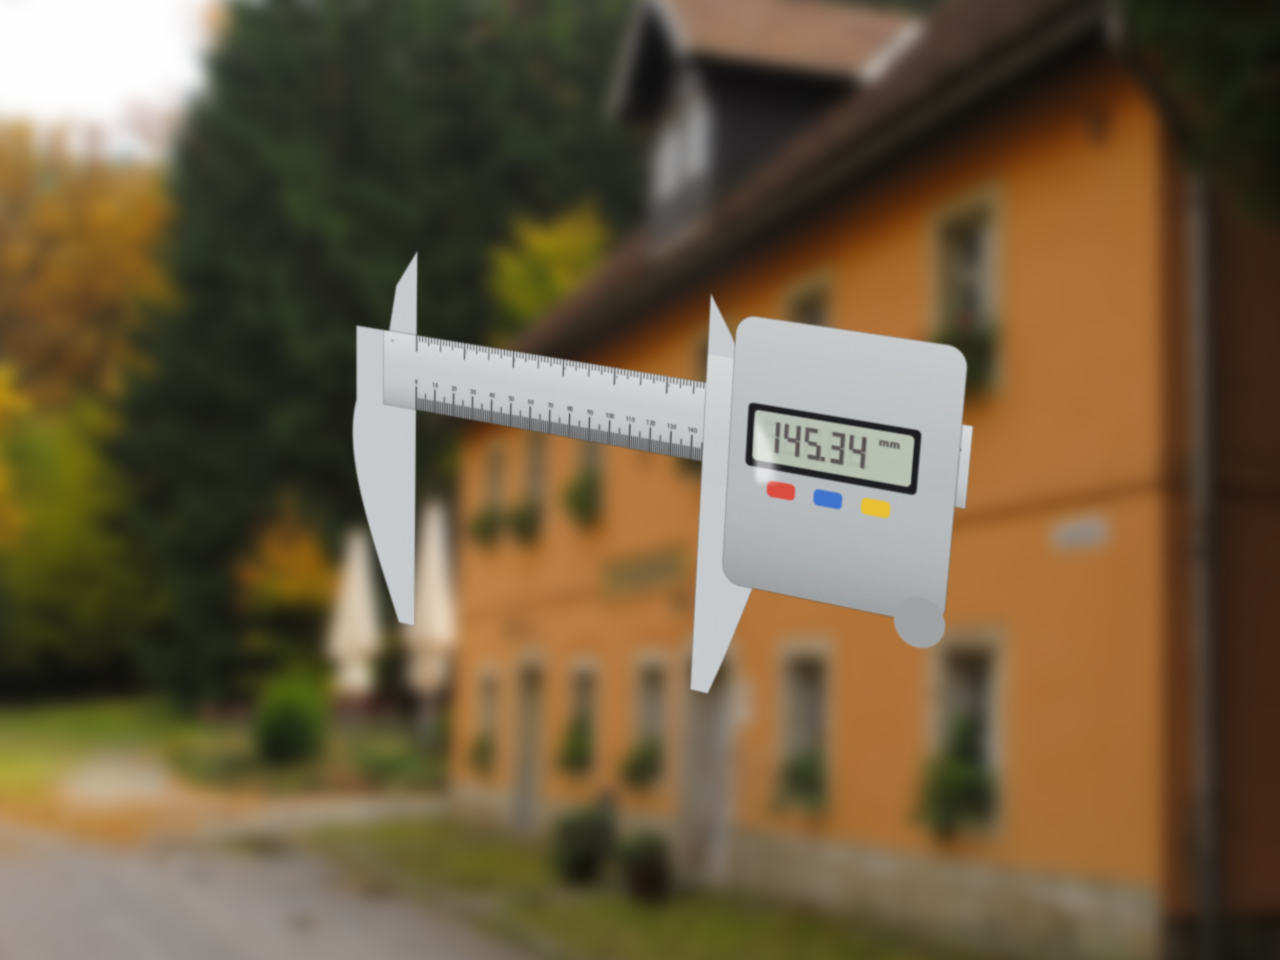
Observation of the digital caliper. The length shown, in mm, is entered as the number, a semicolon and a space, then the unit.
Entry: 145.34; mm
